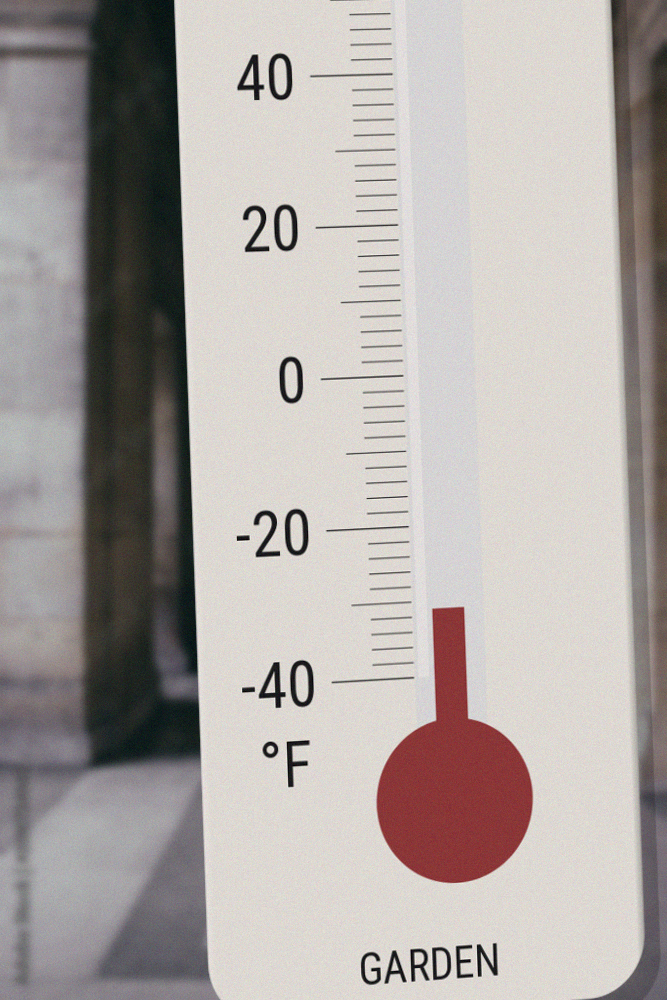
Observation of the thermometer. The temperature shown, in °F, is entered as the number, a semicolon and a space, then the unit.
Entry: -31; °F
